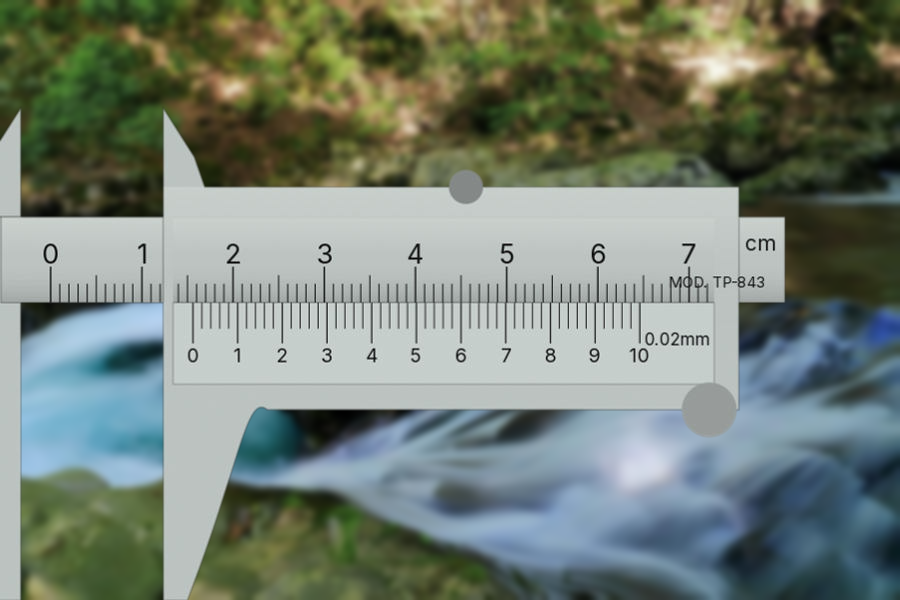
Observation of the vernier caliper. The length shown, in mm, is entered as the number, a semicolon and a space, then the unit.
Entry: 15.6; mm
